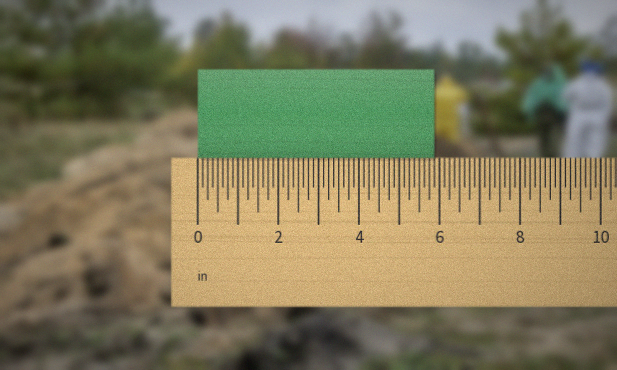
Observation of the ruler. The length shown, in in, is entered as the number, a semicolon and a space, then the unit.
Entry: 5.875; in
